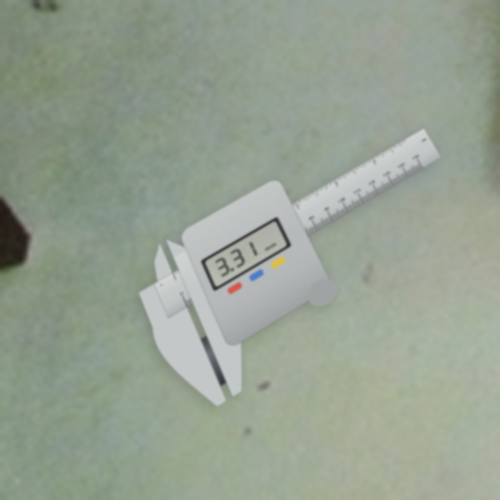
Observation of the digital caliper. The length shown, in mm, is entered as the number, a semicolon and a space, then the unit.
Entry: 3.31; mm
